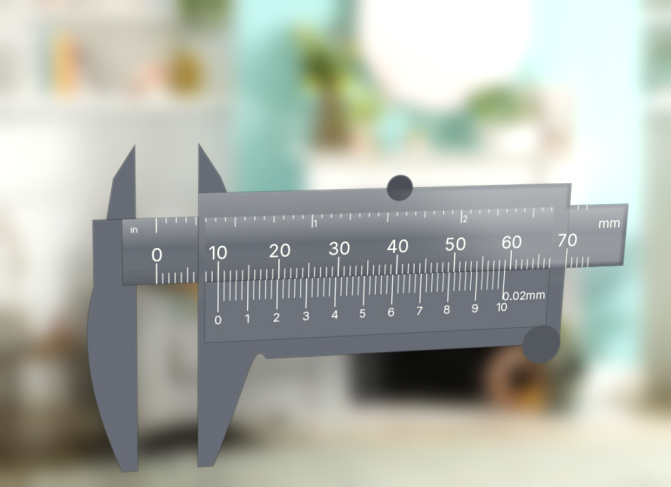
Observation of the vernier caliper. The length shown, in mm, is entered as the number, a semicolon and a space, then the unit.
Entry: 10.0; mm
